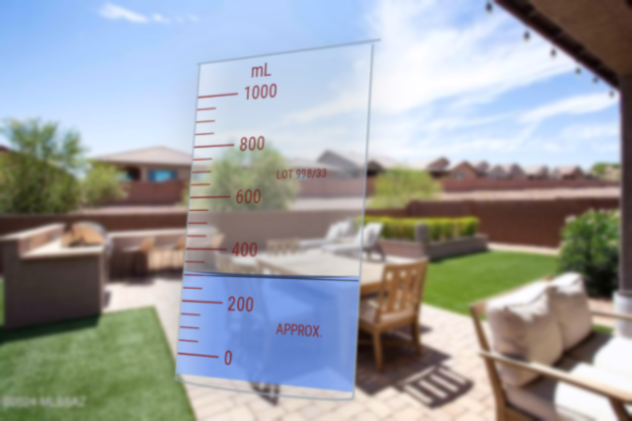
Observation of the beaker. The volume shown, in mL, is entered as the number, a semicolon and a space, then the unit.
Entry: 300; mL
